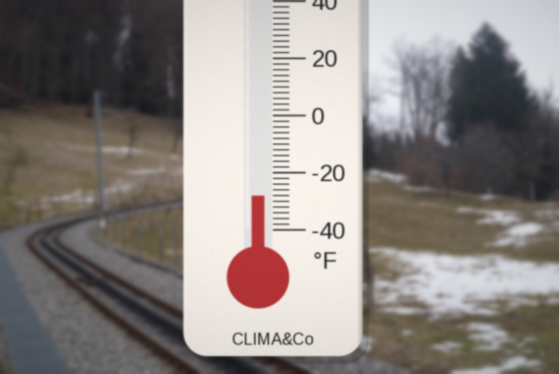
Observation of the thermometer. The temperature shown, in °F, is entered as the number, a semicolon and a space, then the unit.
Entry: -28; °F
